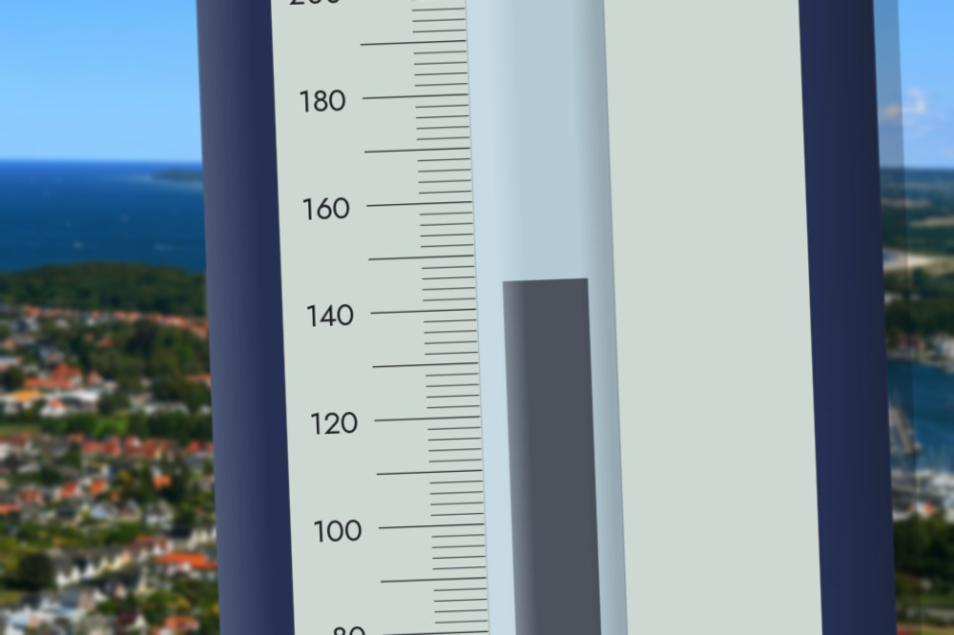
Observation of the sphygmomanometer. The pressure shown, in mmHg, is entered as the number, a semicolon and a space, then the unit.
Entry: 145; mmHg
